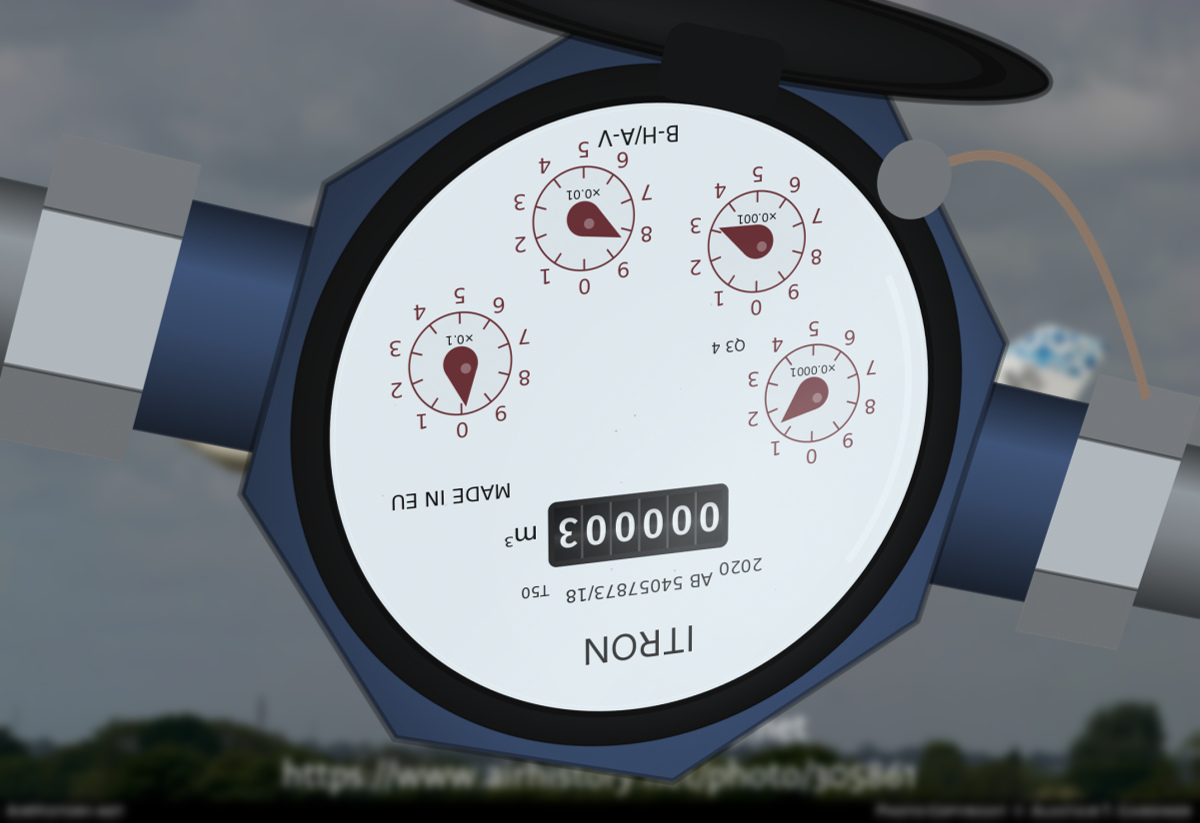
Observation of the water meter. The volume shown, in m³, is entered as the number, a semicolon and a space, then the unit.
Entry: 2.9831; m³
